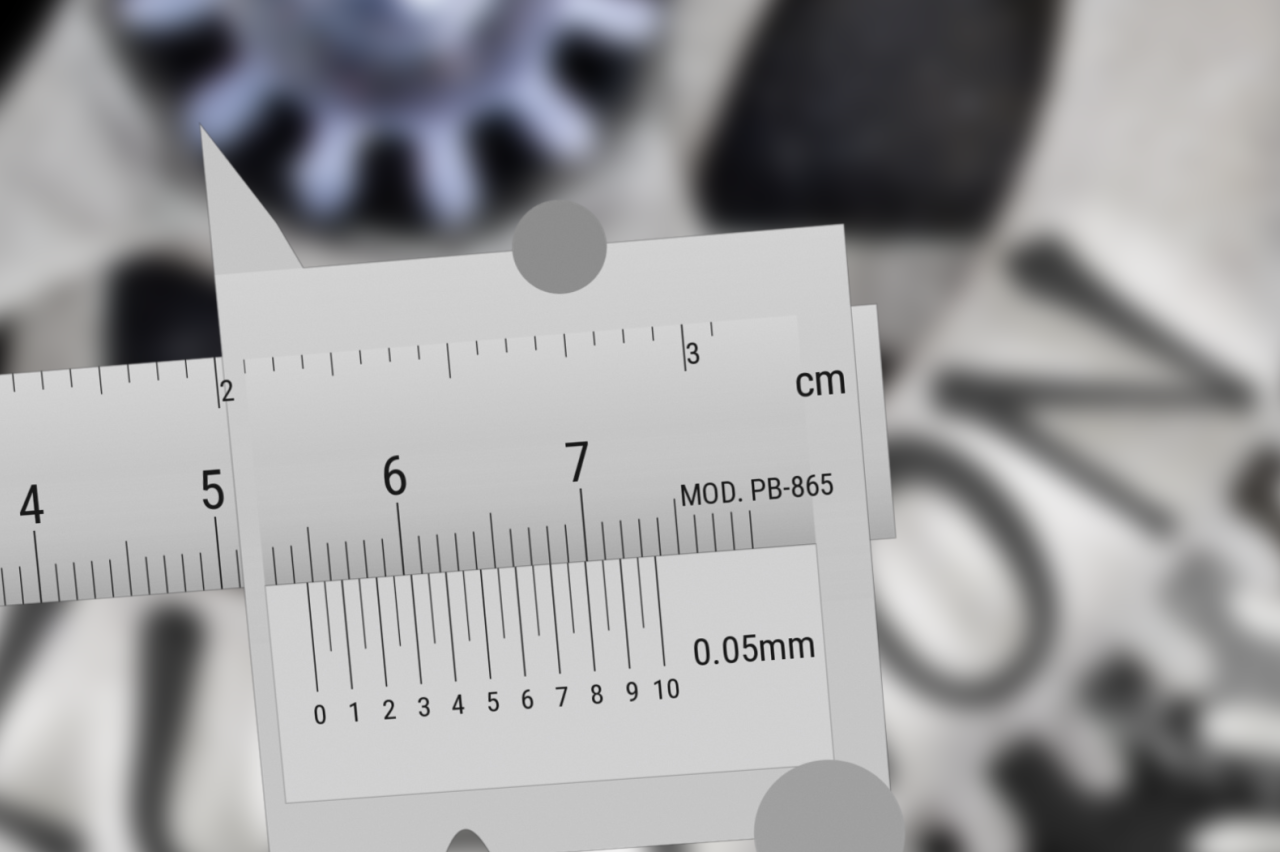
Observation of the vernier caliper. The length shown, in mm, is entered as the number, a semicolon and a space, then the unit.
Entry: 54.7; mm
